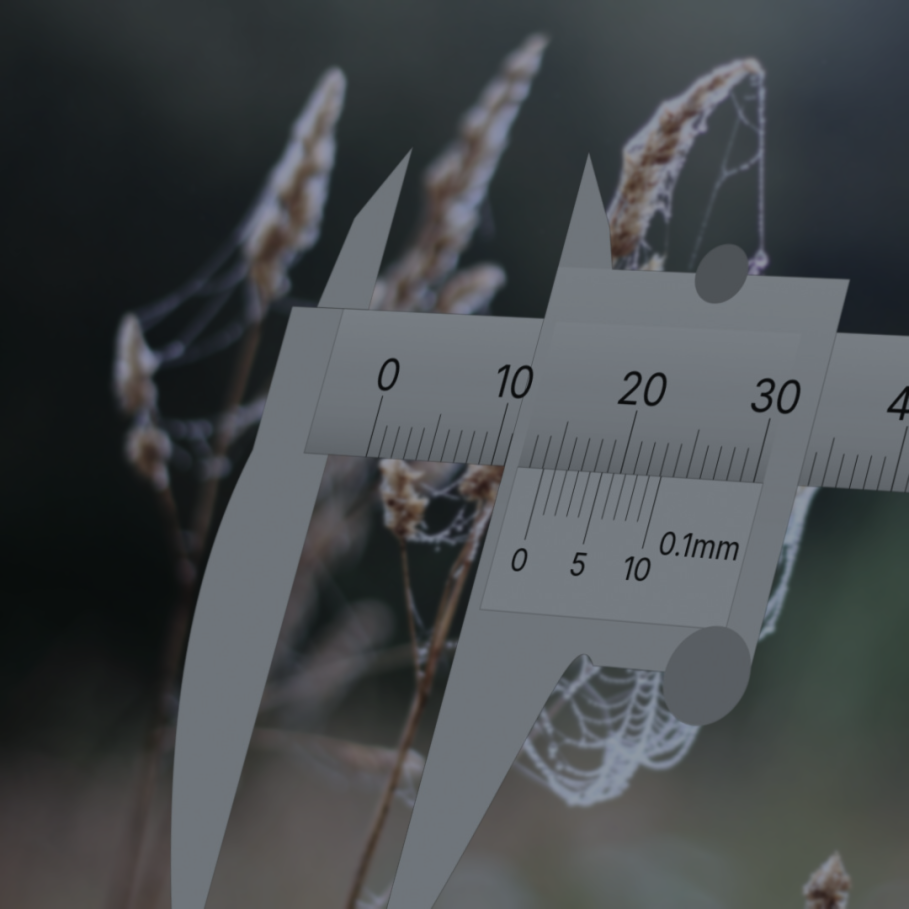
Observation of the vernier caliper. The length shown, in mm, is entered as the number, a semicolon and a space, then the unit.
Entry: 14.1; mm
